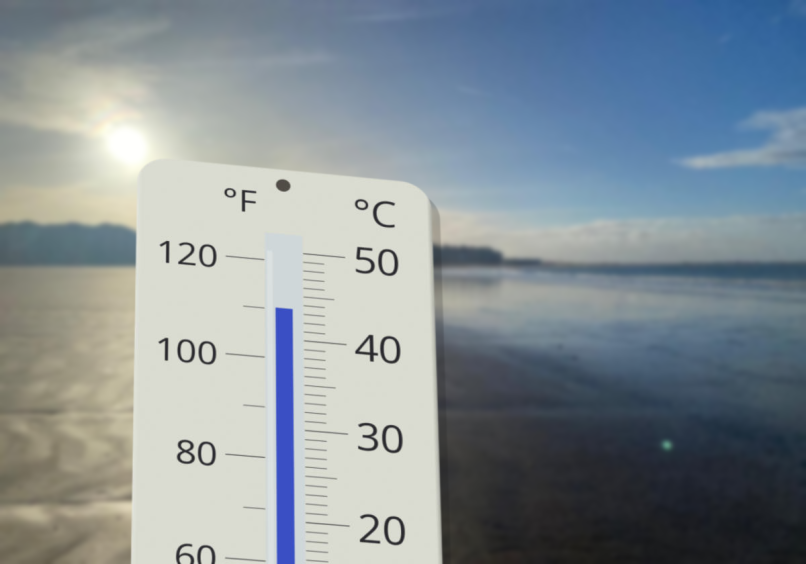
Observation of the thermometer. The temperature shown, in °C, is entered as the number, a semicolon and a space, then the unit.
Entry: 43.5; °C
